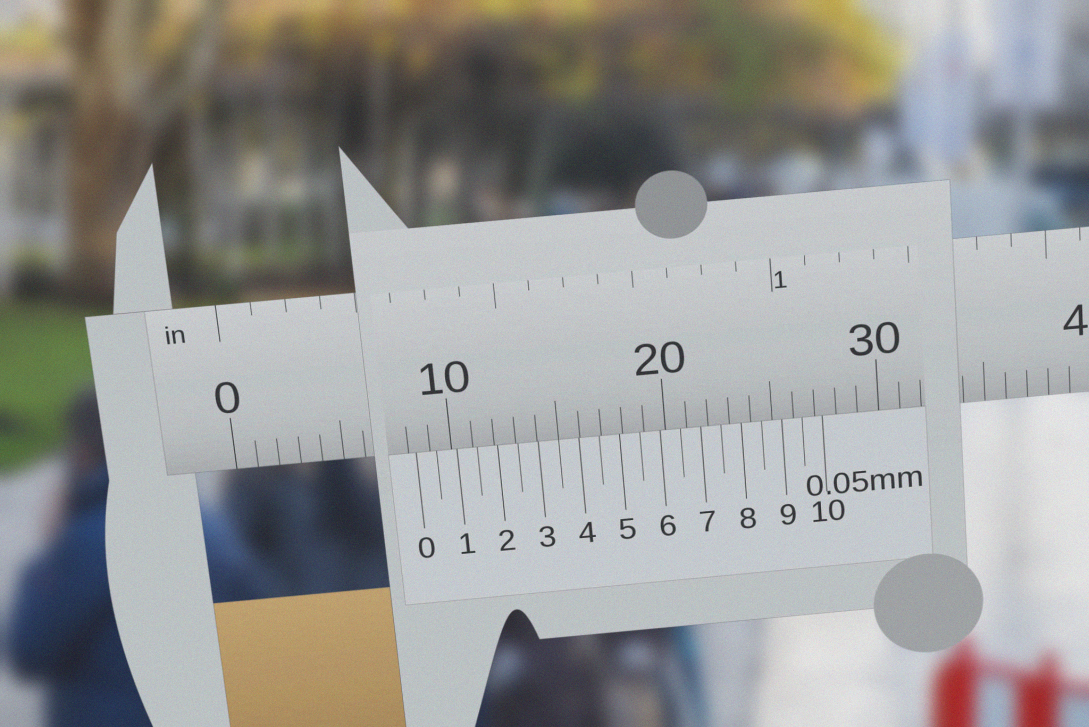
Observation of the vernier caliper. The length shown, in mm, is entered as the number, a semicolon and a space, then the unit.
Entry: 8.35; mm
